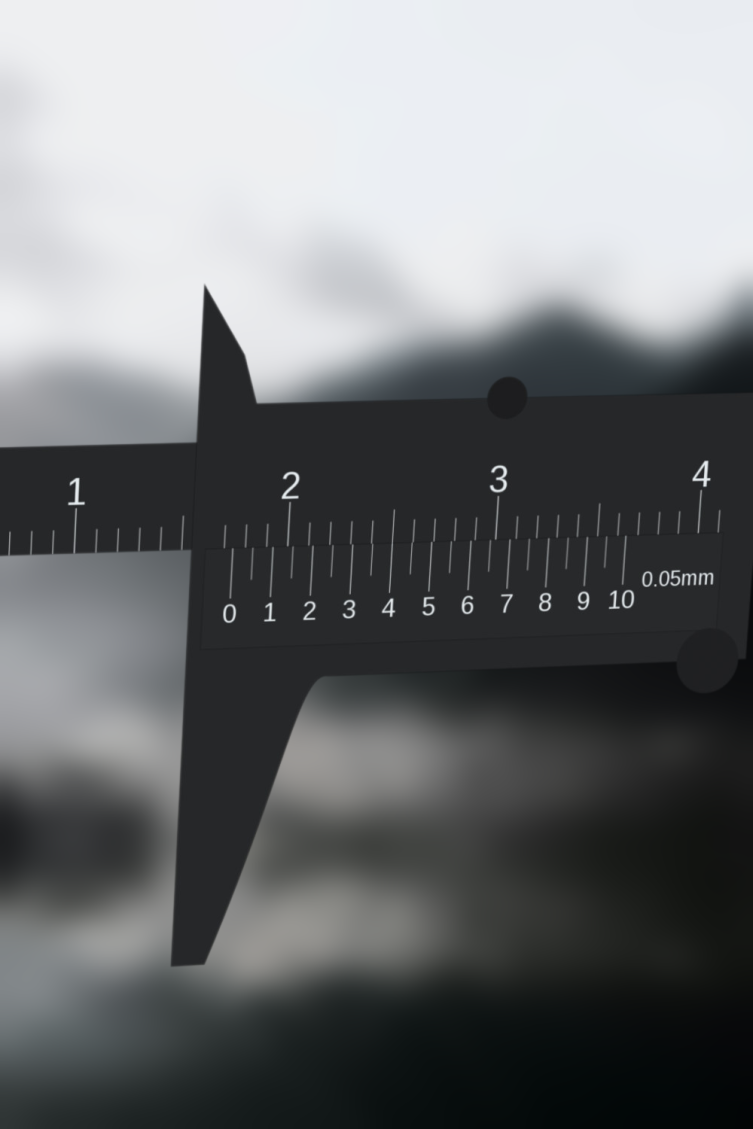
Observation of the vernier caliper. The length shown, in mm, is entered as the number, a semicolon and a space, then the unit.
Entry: 17.4; mm
